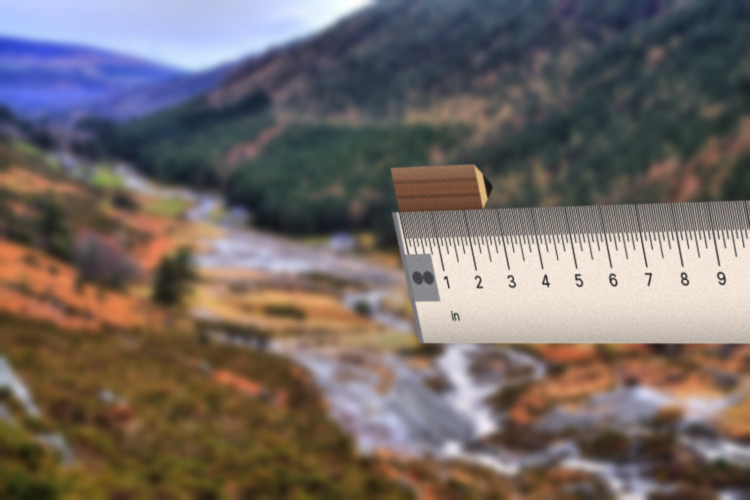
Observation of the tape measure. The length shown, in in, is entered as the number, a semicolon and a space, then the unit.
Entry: 3; in
